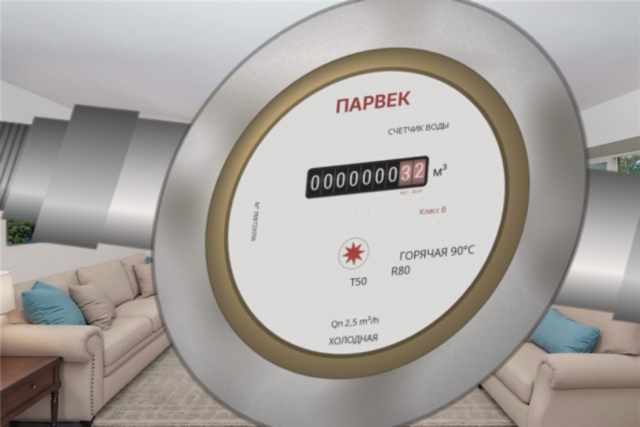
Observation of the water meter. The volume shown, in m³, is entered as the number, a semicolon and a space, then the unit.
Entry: 0.32; m³
